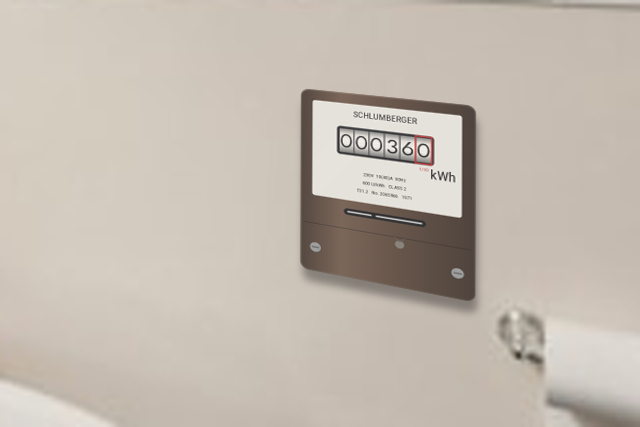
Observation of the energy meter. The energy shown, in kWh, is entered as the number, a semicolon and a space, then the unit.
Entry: 36.0; kWh
